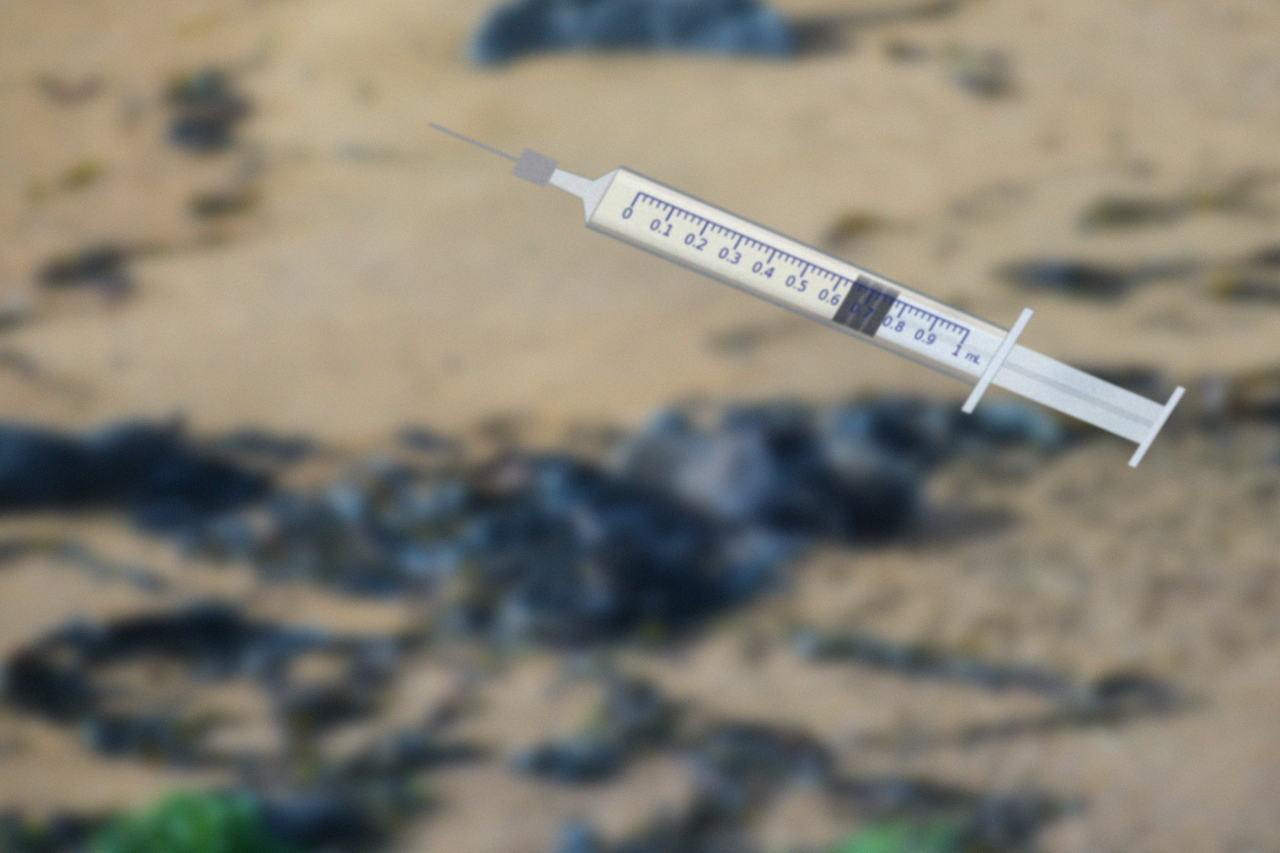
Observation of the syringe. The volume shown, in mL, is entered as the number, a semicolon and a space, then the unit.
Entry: 0.64; mL
